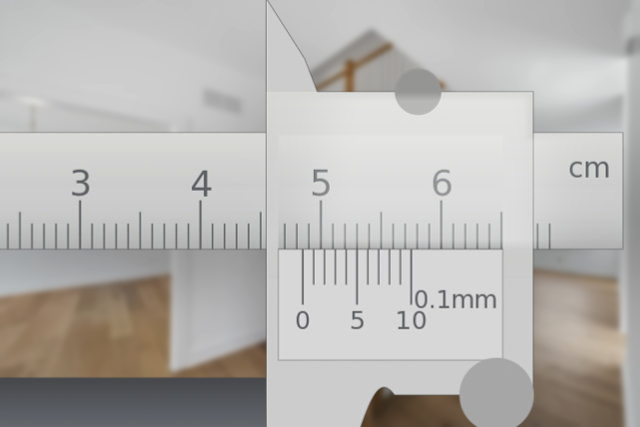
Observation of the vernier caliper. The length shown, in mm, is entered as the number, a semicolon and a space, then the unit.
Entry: 48.5; mm
